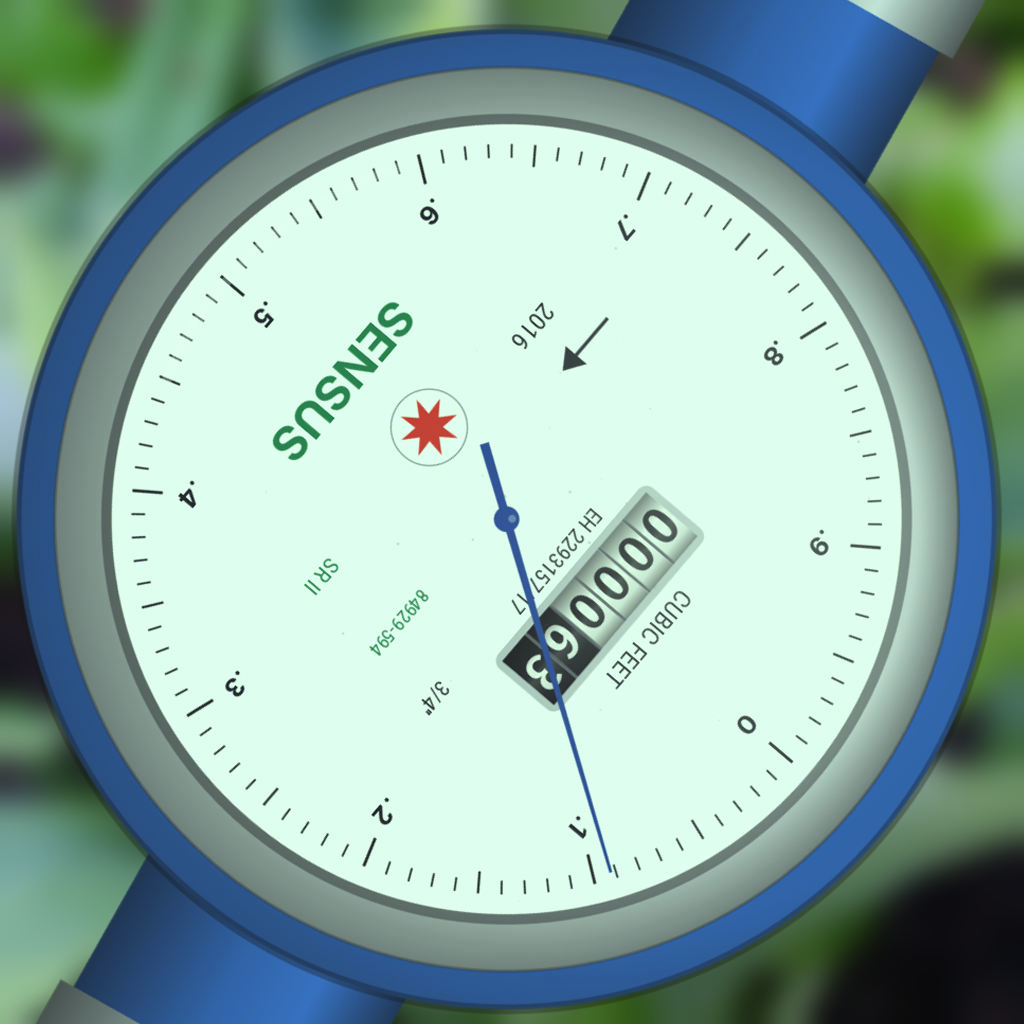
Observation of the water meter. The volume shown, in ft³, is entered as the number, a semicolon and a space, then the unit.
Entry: 63.09; ft³
